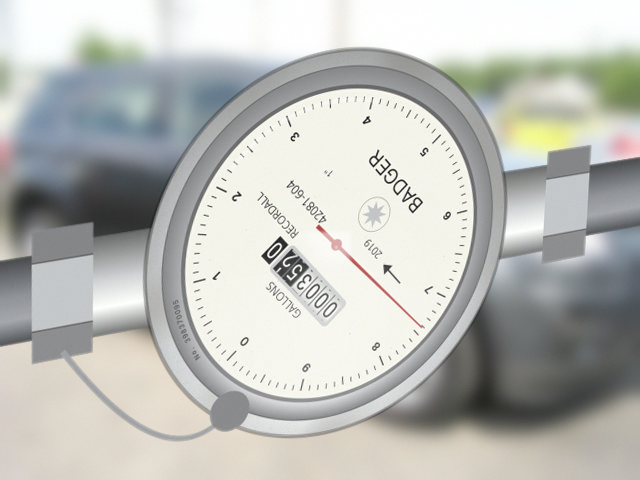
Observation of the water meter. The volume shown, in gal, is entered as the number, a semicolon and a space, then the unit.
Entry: 3517.4; gal
